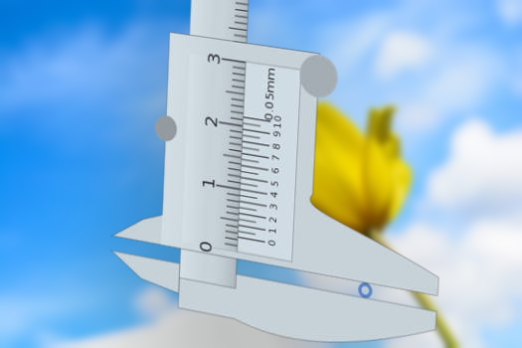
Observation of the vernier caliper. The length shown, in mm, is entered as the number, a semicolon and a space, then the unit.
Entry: 2.4; mm
